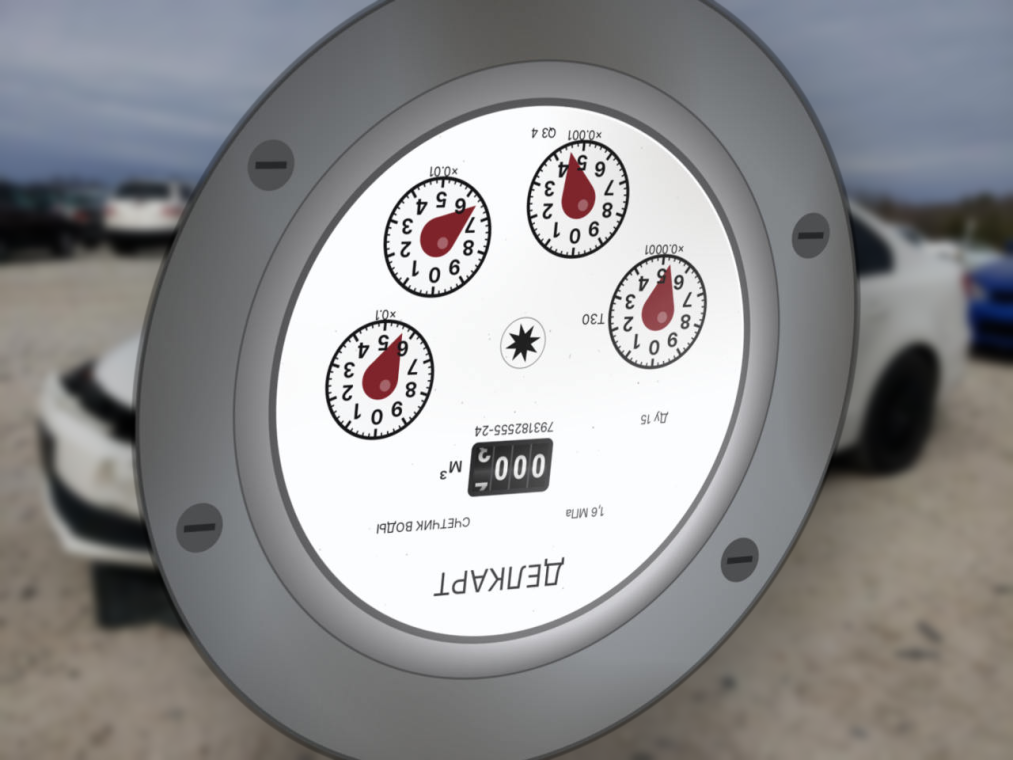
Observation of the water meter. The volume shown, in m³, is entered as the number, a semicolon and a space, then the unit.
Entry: 2.5645; m³
